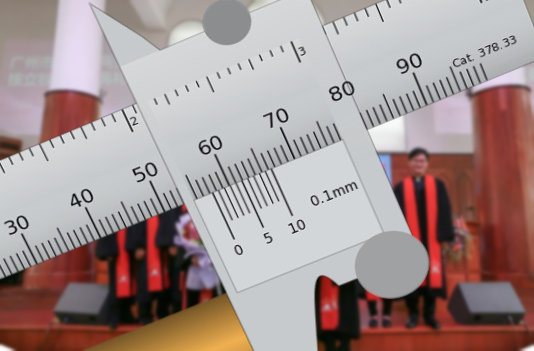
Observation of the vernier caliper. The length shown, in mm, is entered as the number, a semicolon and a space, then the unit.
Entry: 57.4; mm
